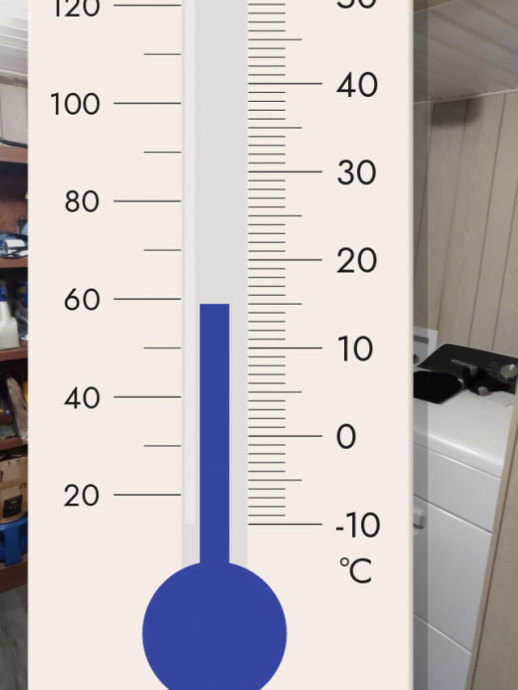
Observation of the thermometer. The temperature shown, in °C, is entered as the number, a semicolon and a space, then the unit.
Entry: 15; °C
